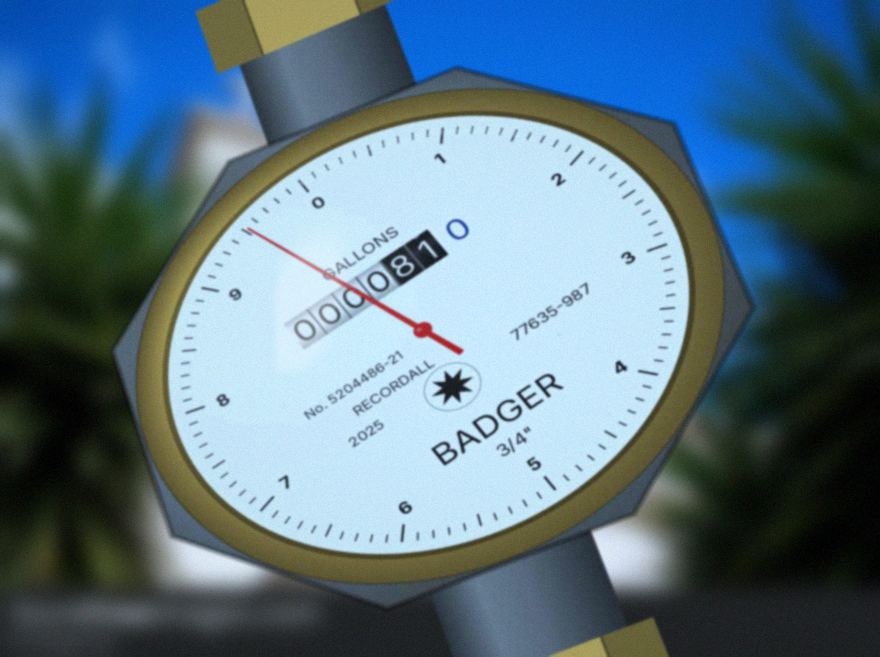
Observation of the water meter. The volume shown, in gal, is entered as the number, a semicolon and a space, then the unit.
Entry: 809.5; gal
